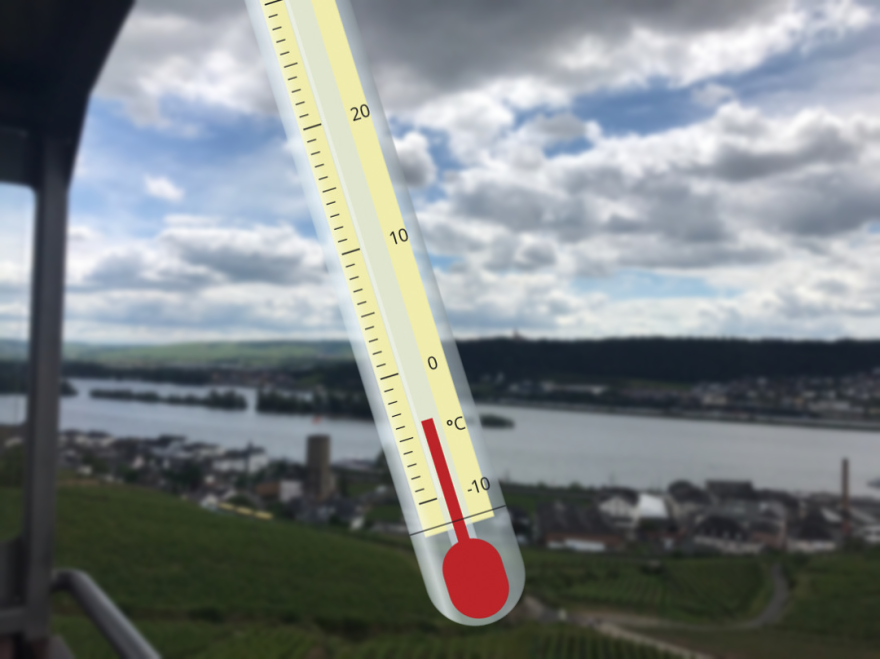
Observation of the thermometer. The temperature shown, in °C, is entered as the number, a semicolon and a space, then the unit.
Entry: -4; °C
